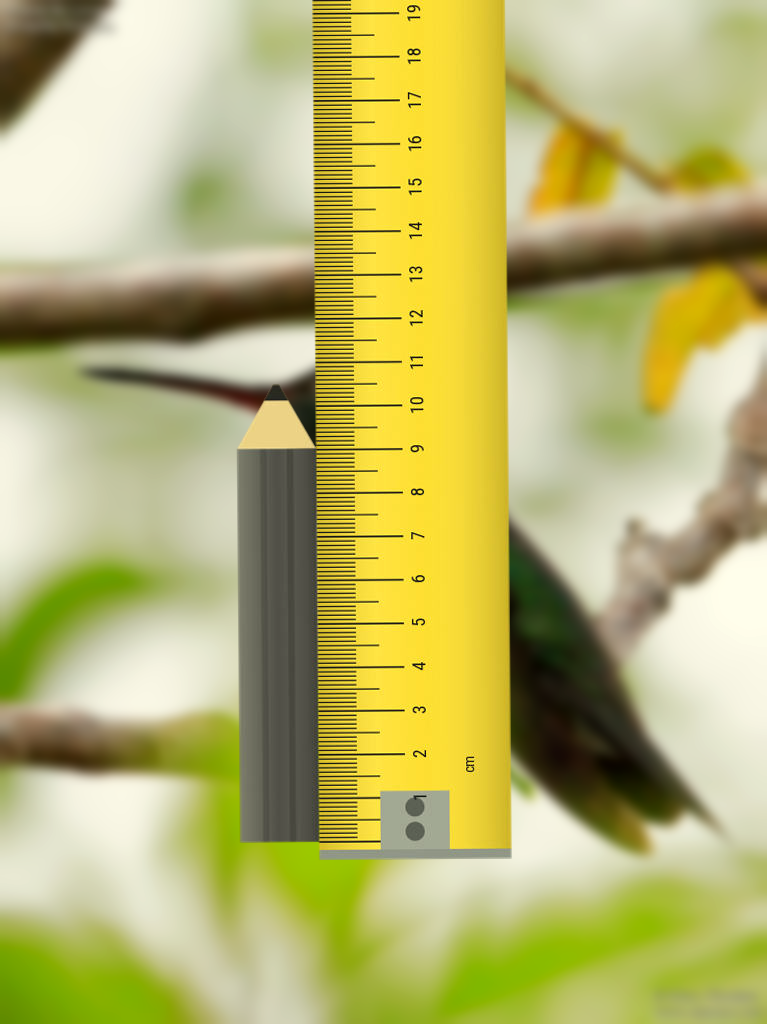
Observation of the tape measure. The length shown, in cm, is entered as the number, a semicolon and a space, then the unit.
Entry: 10.5; cm
